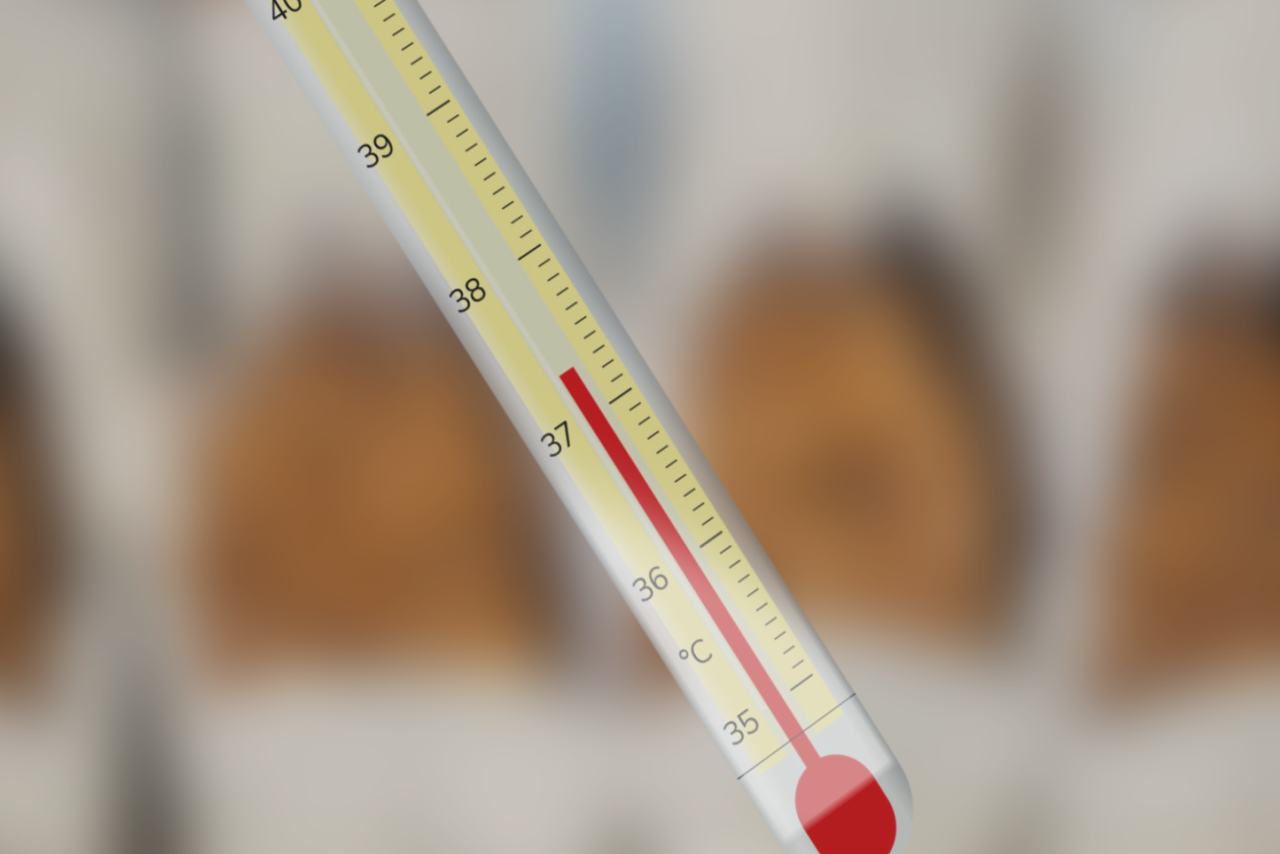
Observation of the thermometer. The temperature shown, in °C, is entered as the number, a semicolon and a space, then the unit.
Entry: 37.3; °C
